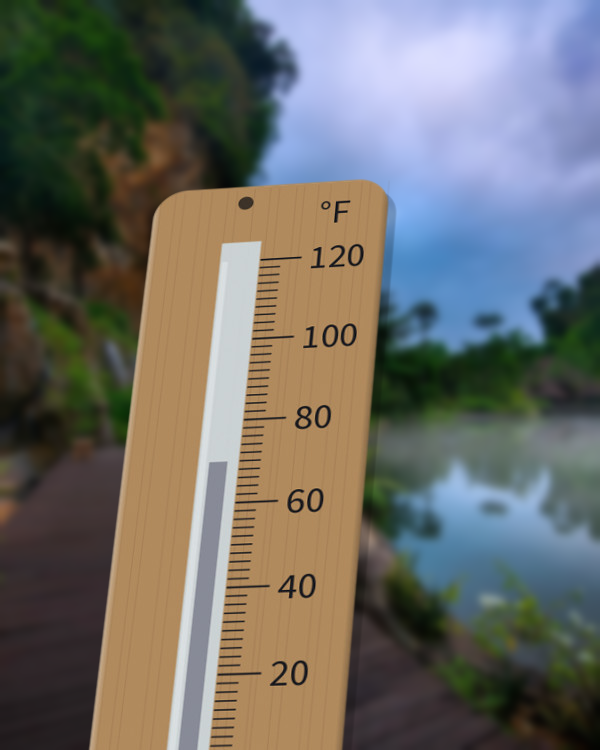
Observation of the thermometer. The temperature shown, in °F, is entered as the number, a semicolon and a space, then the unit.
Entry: 70; °F
